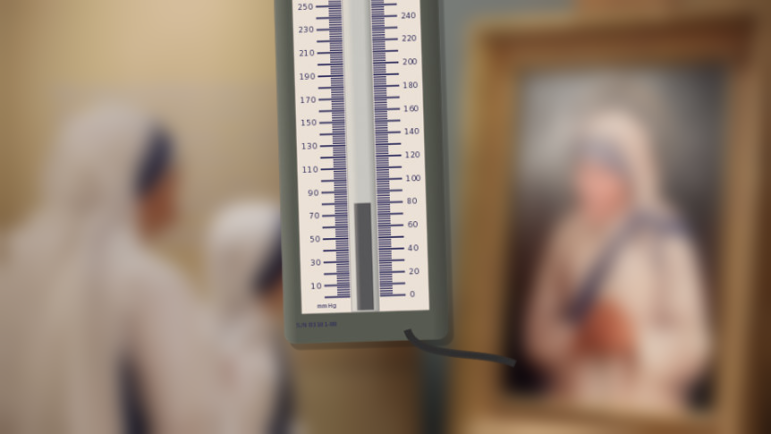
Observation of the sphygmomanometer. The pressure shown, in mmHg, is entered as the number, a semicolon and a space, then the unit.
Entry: 80; mmHg
